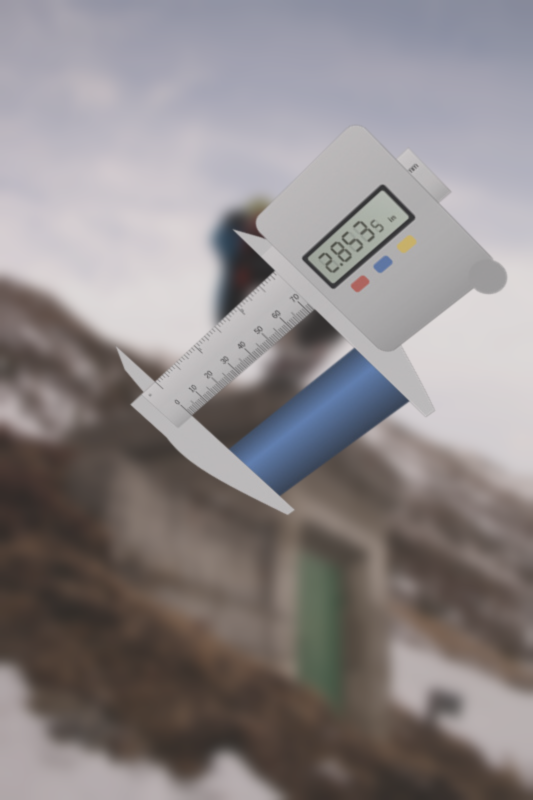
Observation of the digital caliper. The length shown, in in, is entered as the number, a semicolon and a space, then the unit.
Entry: 2.8535; in
